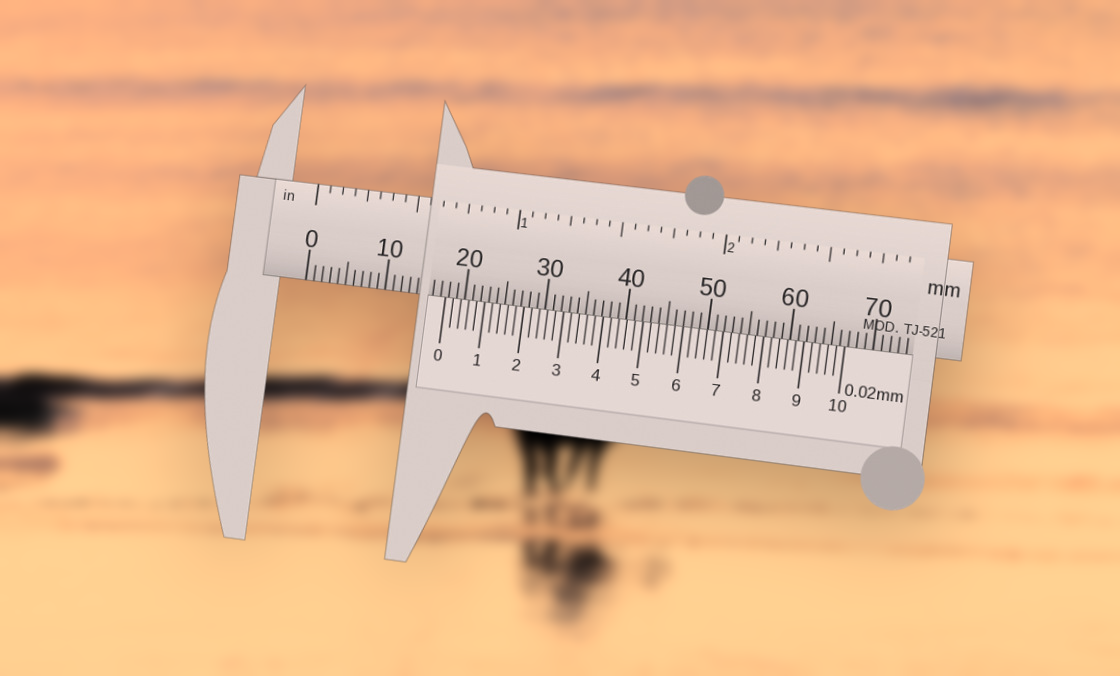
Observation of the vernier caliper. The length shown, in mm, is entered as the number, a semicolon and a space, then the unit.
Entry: 17.6; mm
